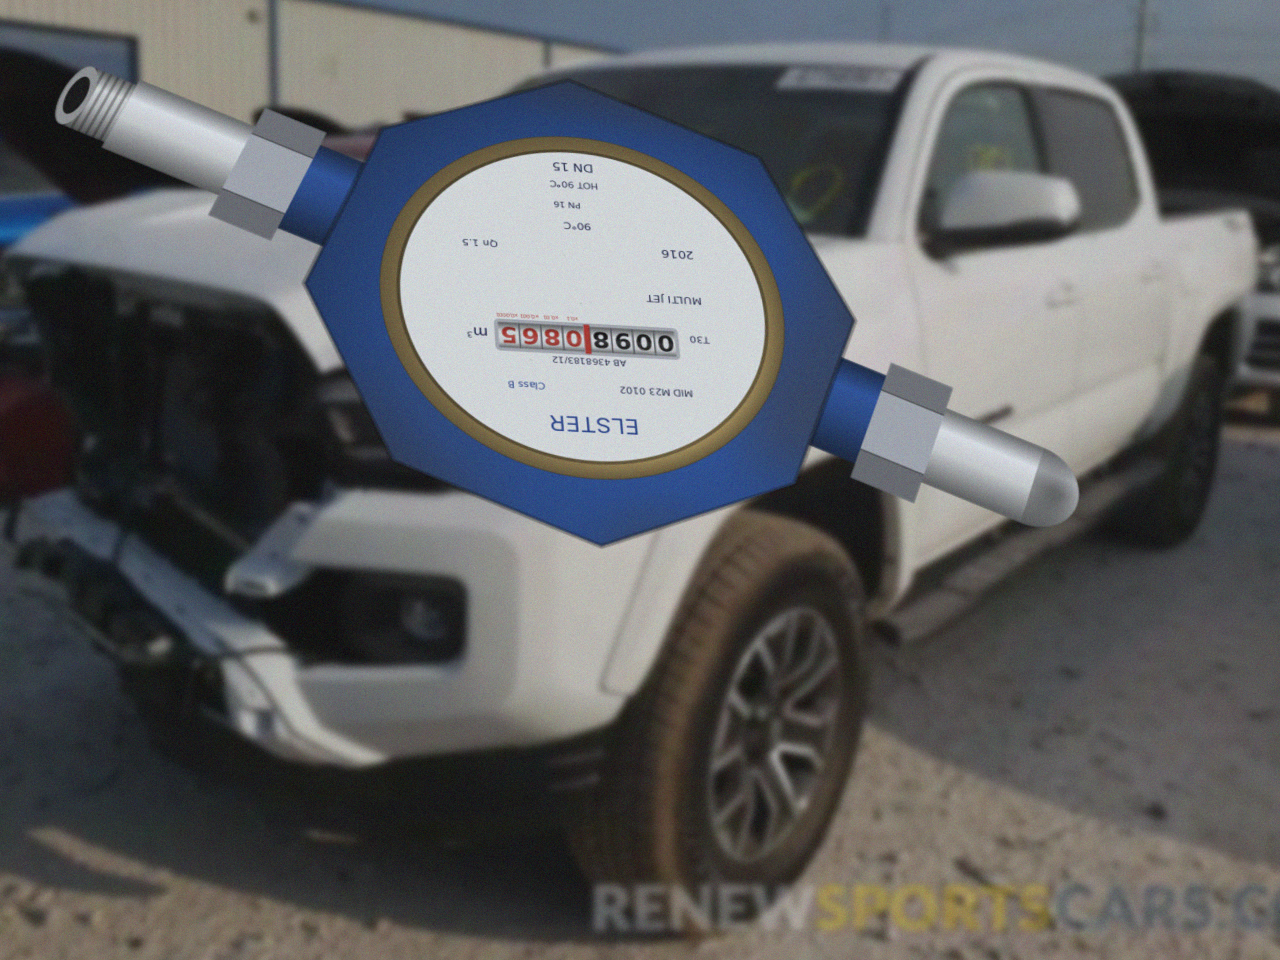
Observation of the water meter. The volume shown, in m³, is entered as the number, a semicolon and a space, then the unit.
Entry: 98.0865; m³
